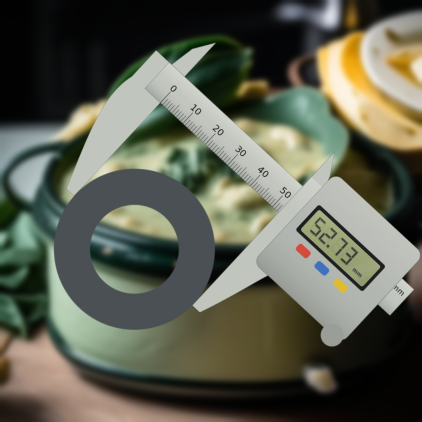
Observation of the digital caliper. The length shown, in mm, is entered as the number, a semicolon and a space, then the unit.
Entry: 52.73; mm
